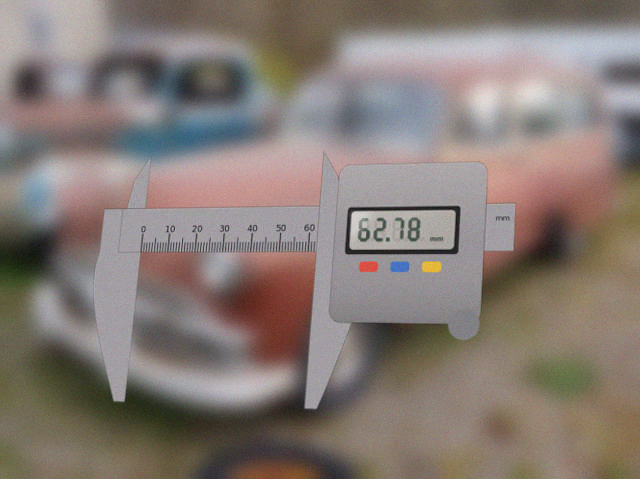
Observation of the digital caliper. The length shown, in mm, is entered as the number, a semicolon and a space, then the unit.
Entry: 62.78; mm
